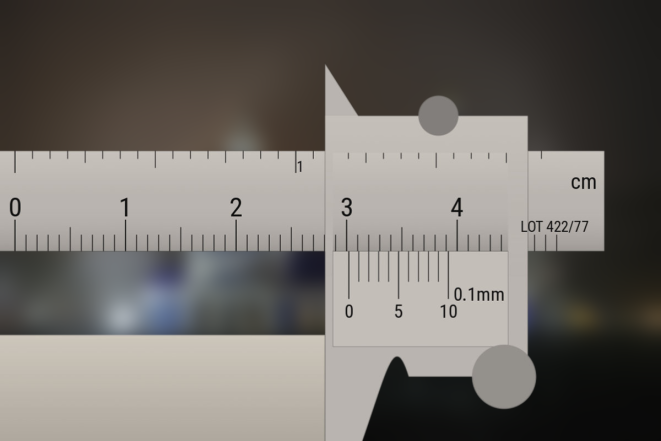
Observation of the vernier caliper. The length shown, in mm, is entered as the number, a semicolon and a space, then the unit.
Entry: 30.2; mm
